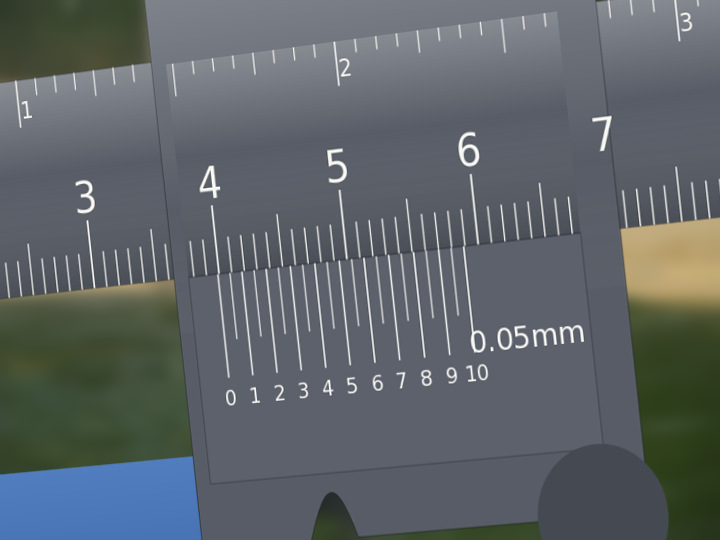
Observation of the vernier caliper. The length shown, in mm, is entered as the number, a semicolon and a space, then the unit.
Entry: 39.9; mm
